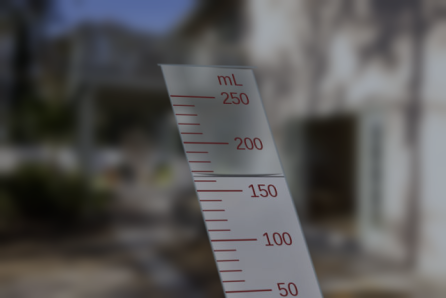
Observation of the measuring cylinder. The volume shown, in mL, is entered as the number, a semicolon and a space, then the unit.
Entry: 165; mL
